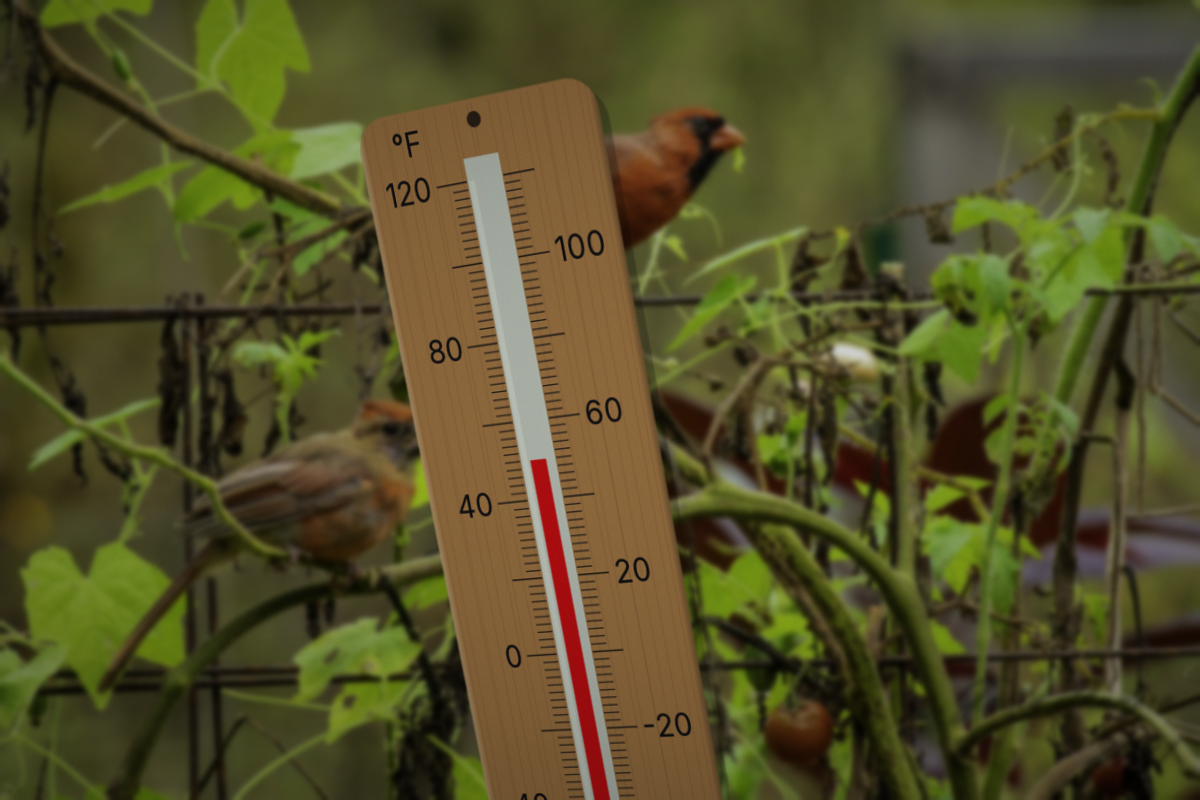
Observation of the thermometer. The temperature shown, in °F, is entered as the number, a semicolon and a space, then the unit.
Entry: 50; °F
